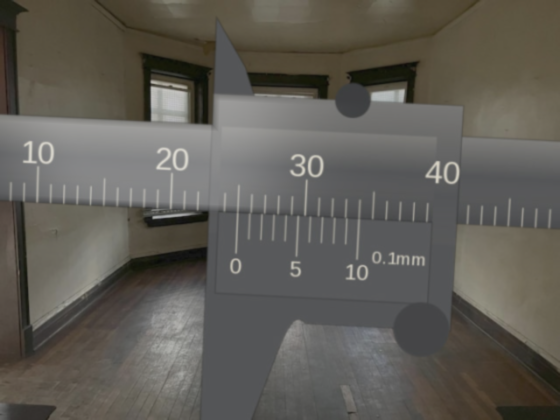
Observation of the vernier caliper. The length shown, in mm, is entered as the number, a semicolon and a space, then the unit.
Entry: 25.0; mm
